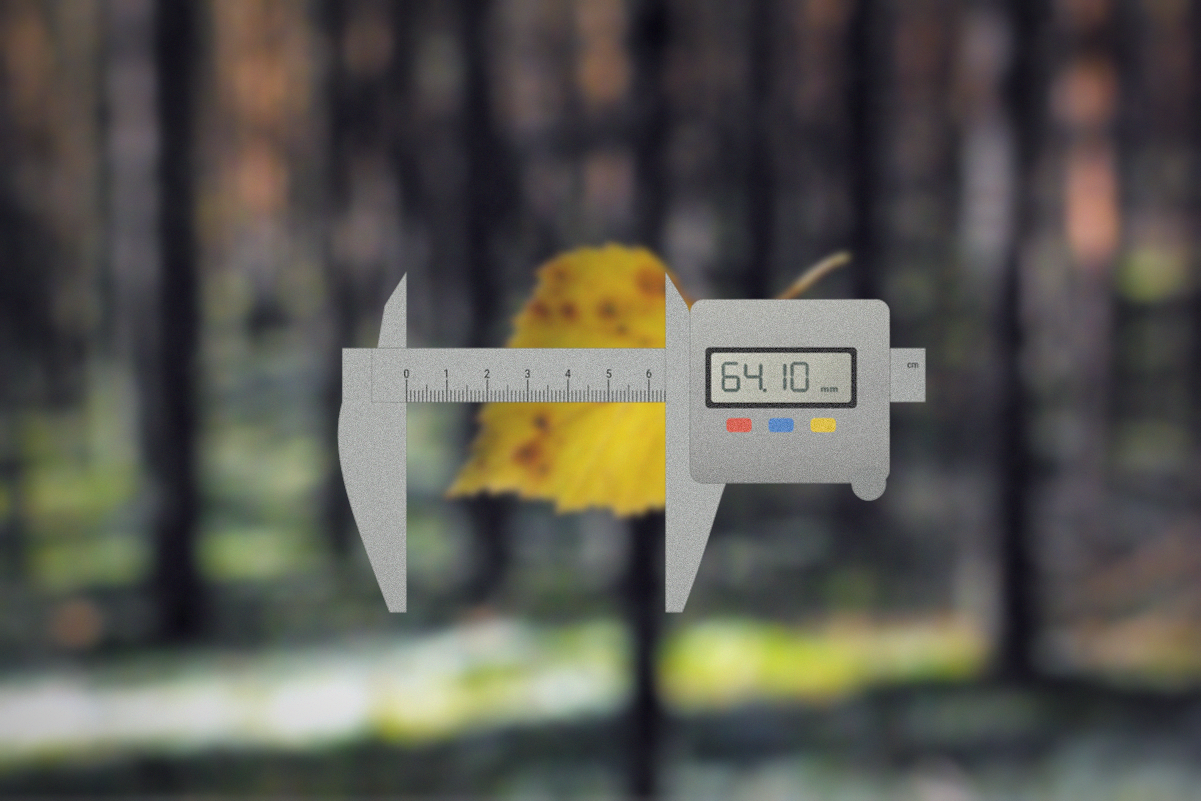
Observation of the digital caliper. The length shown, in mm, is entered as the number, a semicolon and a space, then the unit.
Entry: 64.10; mm
